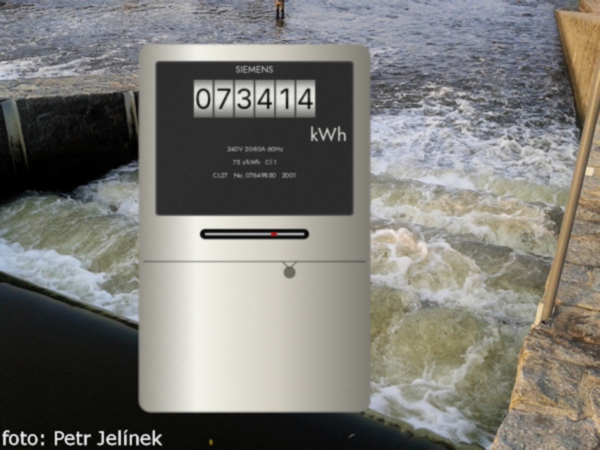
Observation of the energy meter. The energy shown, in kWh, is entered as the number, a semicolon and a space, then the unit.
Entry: 73414; kWh
